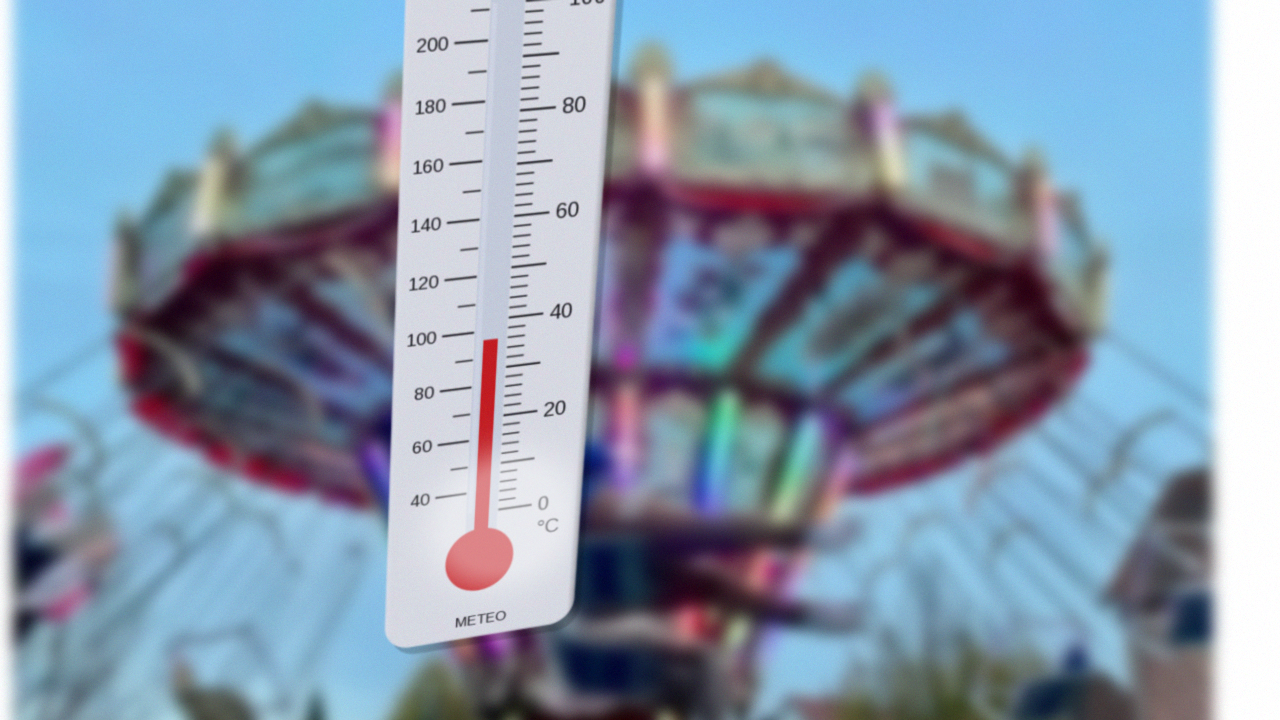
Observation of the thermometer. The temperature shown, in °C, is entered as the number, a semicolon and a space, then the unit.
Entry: 36; °C
